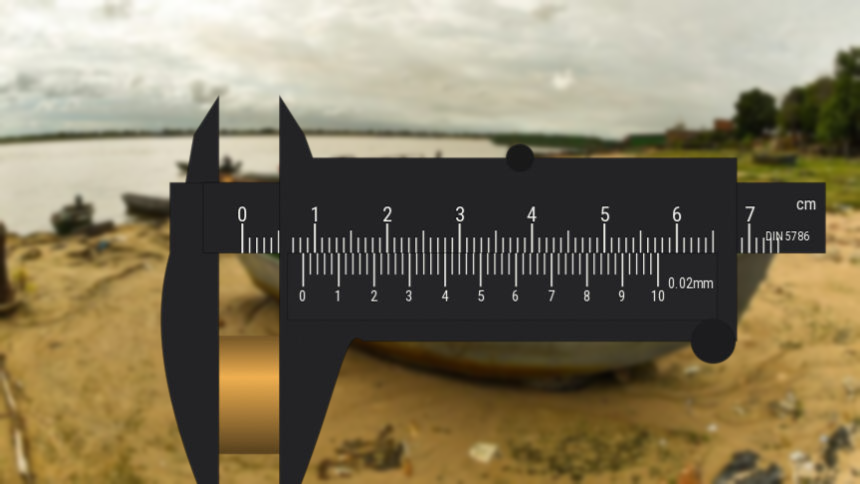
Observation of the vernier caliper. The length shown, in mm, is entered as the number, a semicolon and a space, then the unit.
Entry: 8.4; mm
